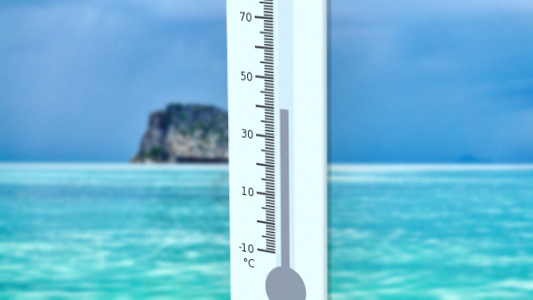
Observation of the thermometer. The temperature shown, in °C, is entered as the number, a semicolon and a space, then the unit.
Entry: 40; °C
